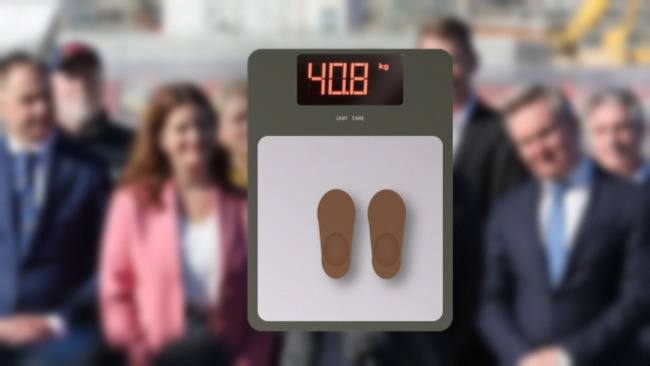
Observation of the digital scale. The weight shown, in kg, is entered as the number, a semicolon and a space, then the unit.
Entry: 40.8; kg
